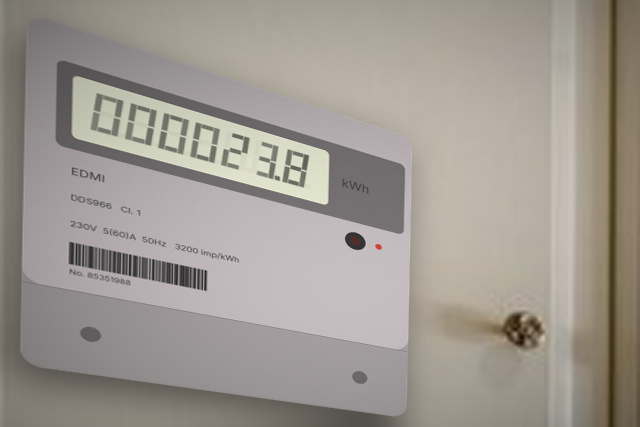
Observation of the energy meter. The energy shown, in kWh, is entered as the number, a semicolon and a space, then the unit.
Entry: 23.8; kWh
